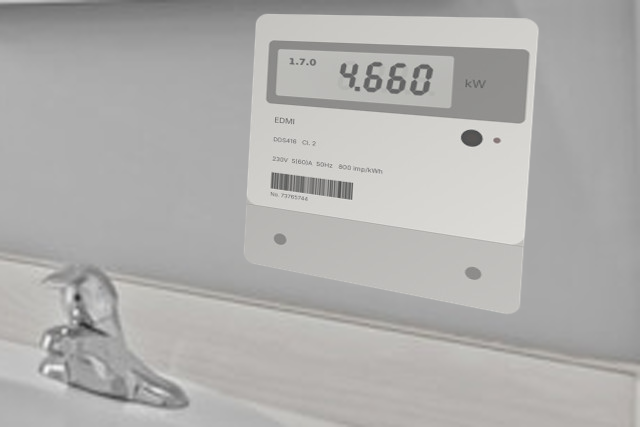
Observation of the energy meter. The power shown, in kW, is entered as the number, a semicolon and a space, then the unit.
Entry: 4.660; kW
